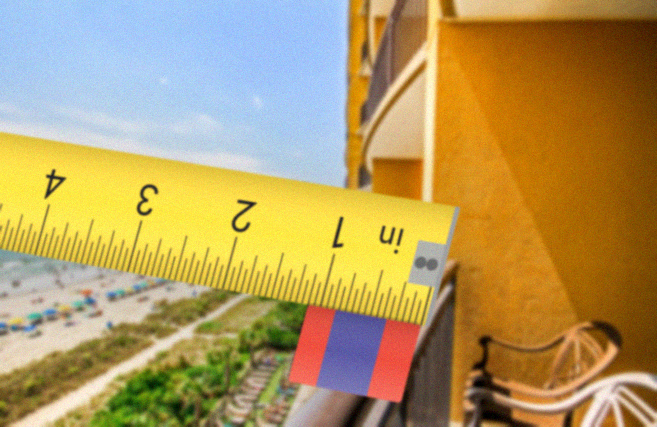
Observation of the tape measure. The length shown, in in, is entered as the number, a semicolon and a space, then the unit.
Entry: 1.125; in
